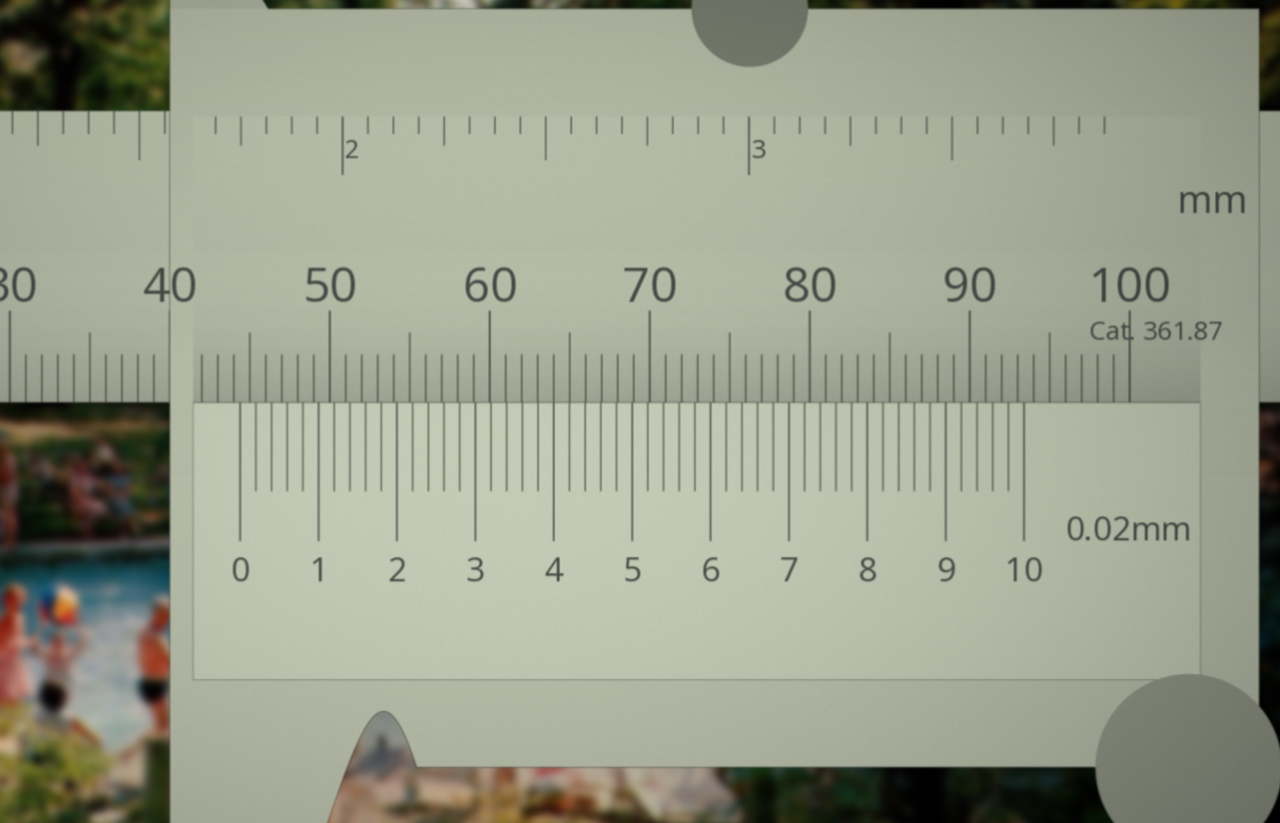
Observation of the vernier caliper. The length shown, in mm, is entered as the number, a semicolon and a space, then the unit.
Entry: 44.4; mm
